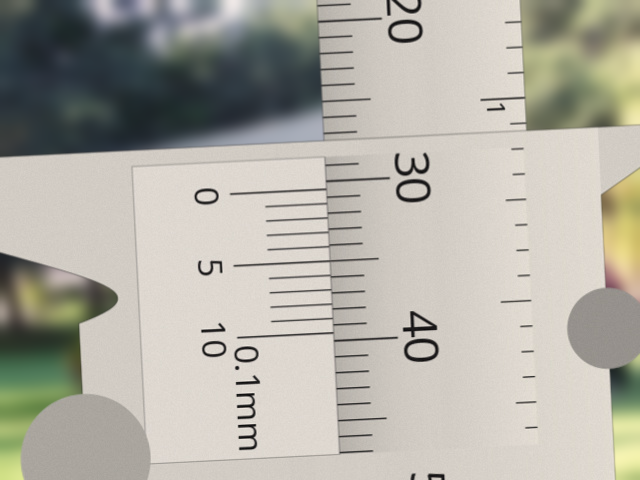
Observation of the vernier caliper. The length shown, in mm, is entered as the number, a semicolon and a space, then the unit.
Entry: 30.5; mm
